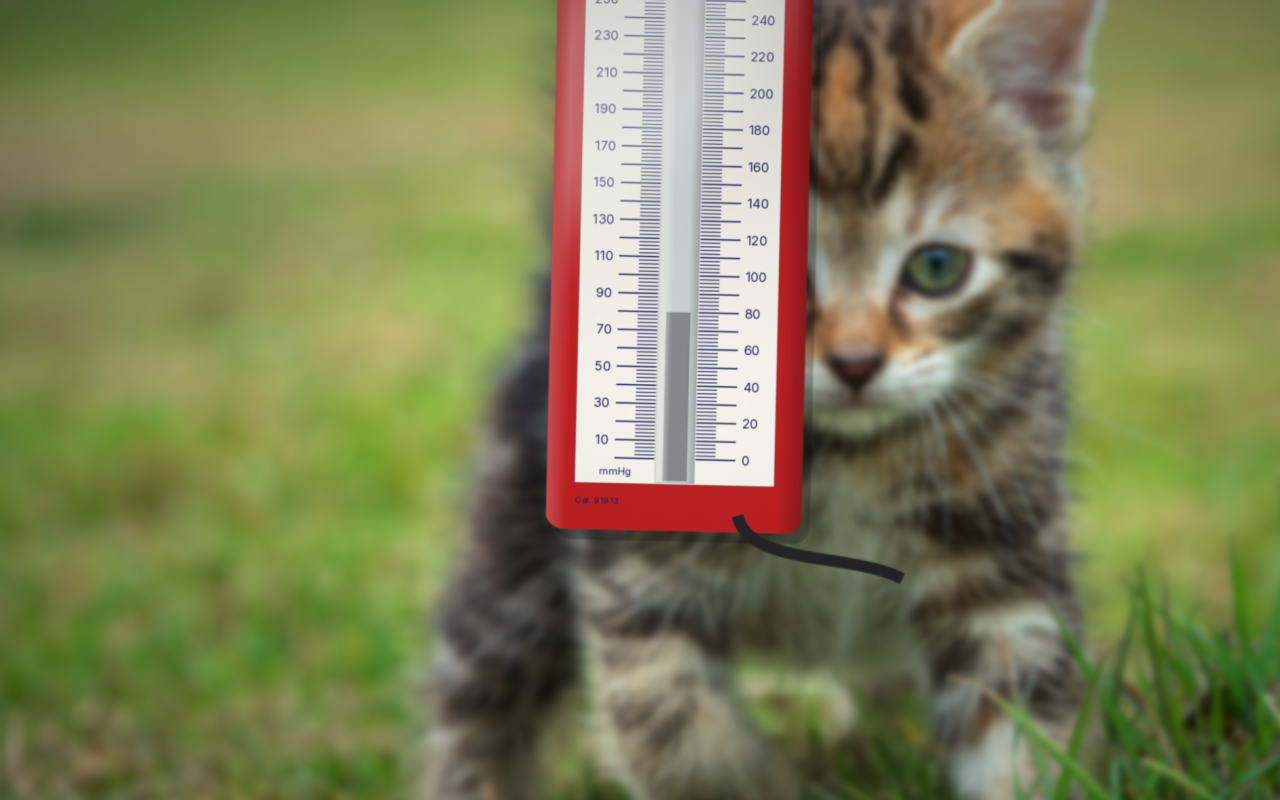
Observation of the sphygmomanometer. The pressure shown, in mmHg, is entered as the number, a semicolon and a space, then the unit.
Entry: 80; mmHg
